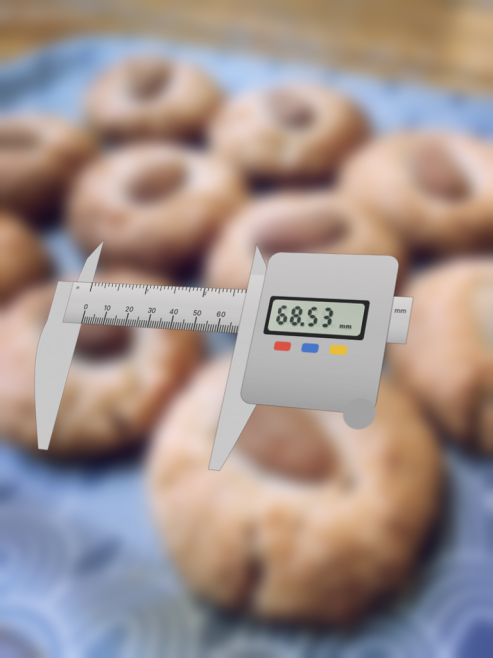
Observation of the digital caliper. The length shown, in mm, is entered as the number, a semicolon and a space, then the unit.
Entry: 68.53; mm
